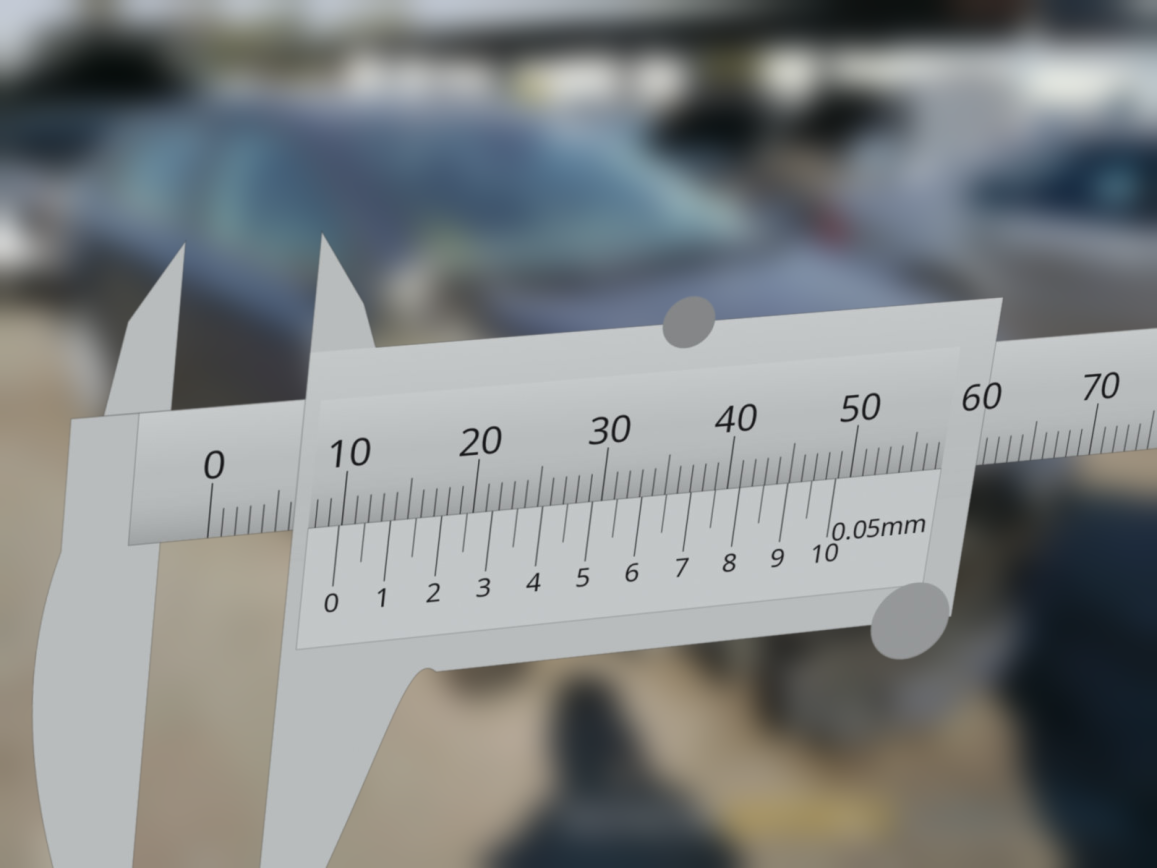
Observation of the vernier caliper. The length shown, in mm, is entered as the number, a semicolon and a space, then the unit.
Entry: 9.8; mm
